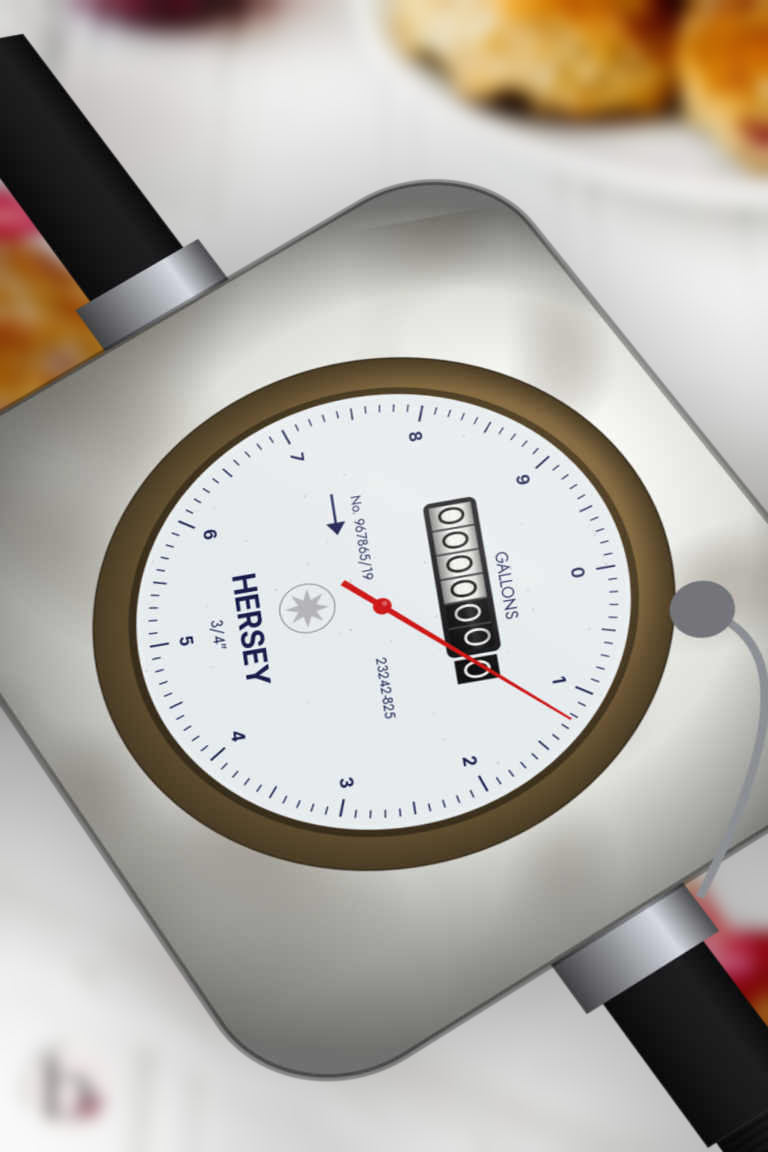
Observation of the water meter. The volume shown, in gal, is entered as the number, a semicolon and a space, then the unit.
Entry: 1.2; gal
